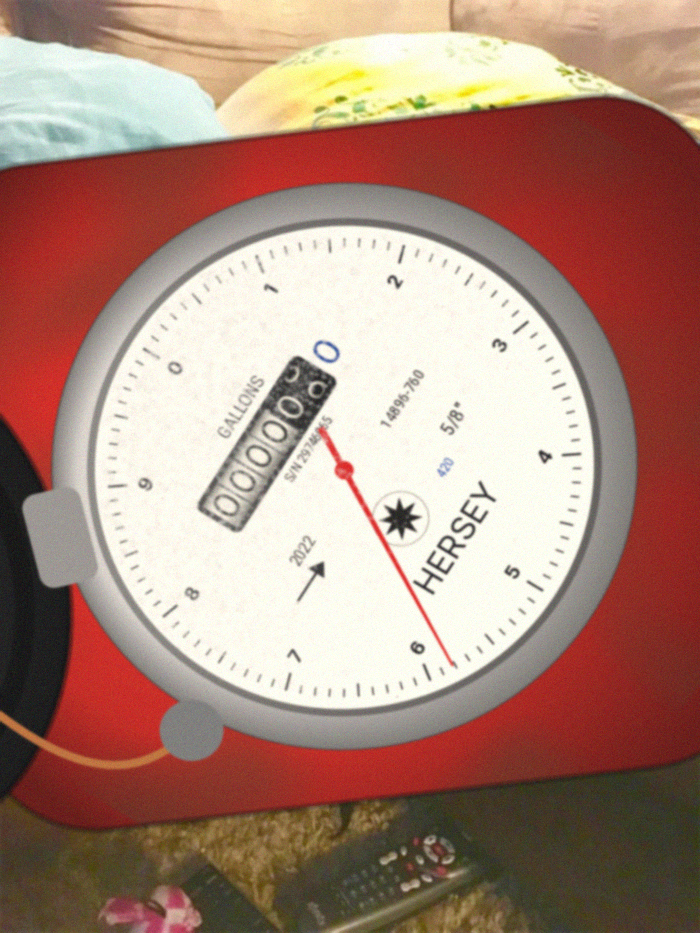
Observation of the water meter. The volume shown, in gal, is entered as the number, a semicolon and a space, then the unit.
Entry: 85.8; gal
